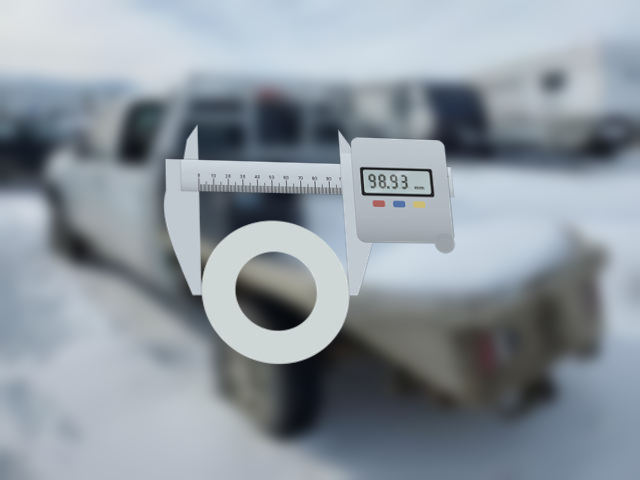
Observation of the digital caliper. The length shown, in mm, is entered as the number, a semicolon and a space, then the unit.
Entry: 98.93; mm
